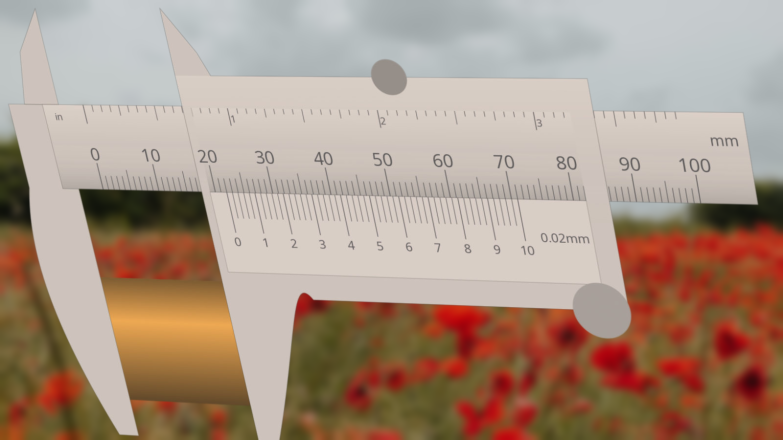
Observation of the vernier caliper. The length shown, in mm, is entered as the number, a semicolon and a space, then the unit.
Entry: 22.0; mm
